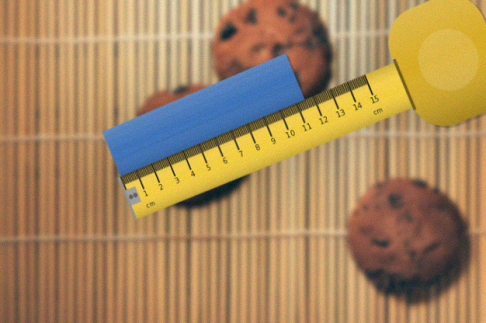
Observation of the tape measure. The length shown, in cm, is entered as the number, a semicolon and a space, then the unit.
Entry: 11.5; cm
